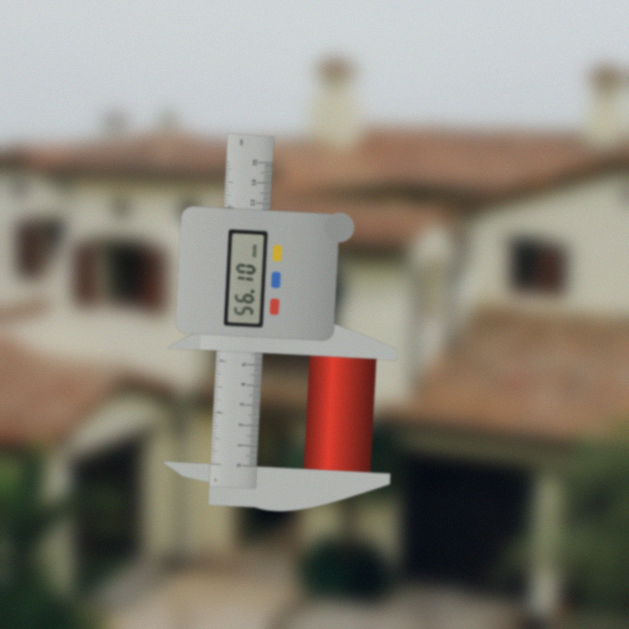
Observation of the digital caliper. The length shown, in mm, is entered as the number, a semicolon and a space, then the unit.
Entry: 56.10; mm
